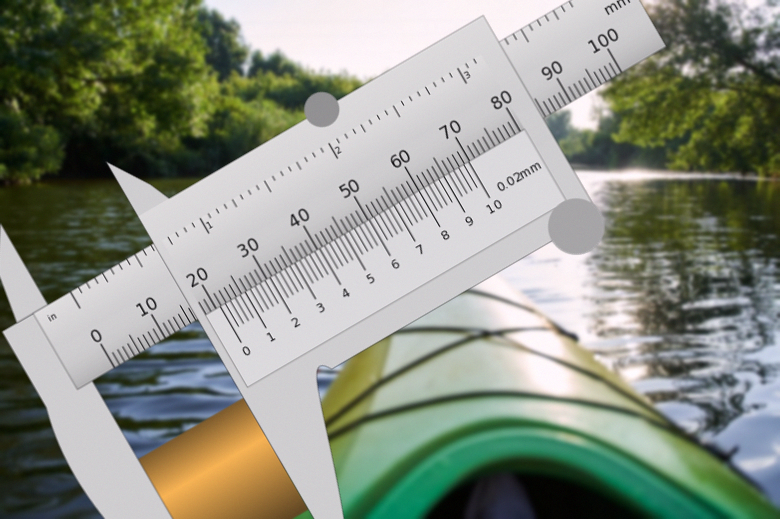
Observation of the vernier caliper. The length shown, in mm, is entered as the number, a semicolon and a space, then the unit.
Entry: 20.8; mm
